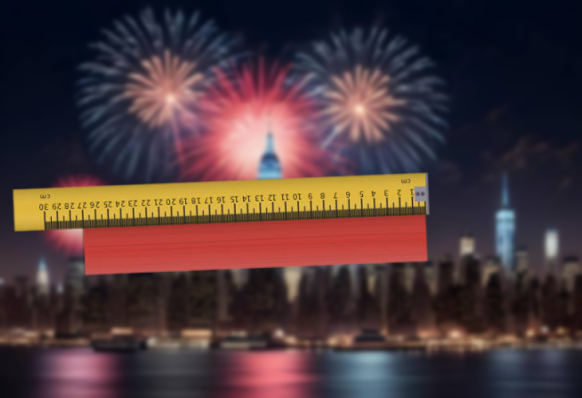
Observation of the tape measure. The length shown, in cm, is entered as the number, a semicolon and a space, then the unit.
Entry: 27; cm
